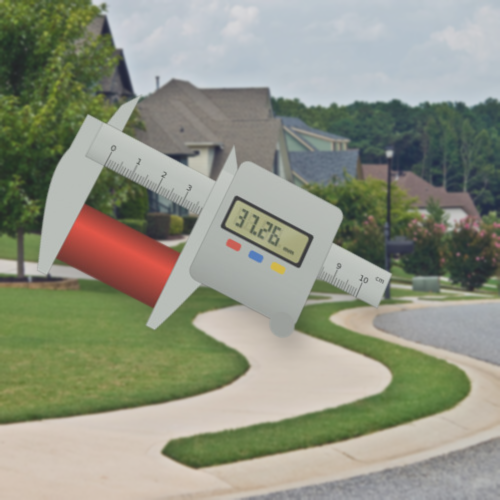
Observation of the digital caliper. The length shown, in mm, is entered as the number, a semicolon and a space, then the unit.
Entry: 37.26; mm
